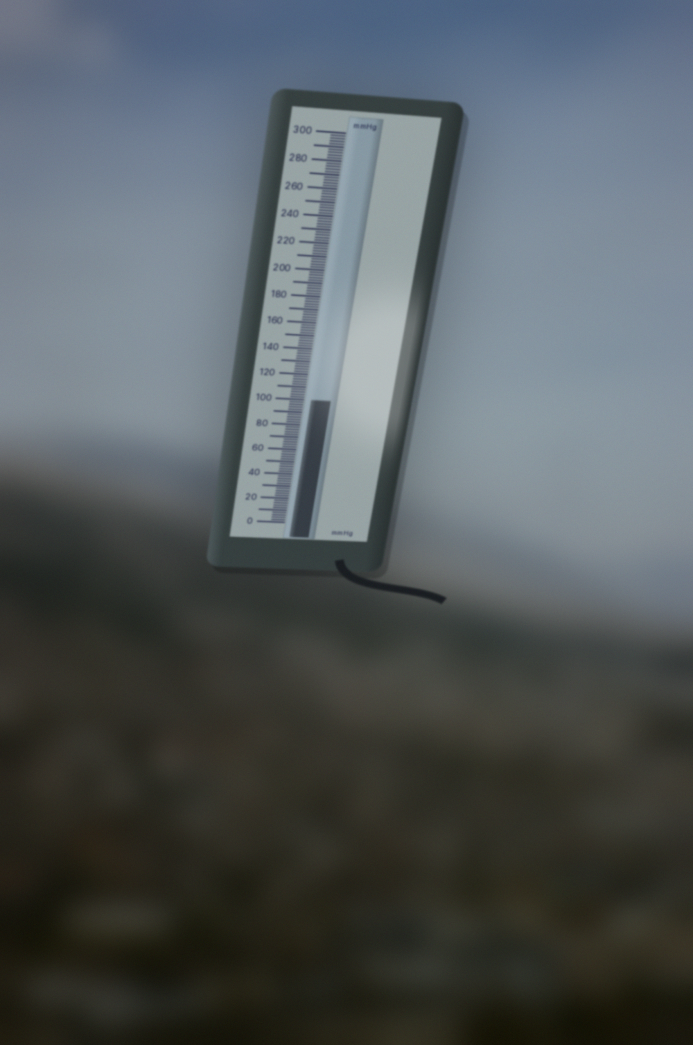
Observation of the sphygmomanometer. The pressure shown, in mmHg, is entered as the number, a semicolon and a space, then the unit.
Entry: 100; mmHg
